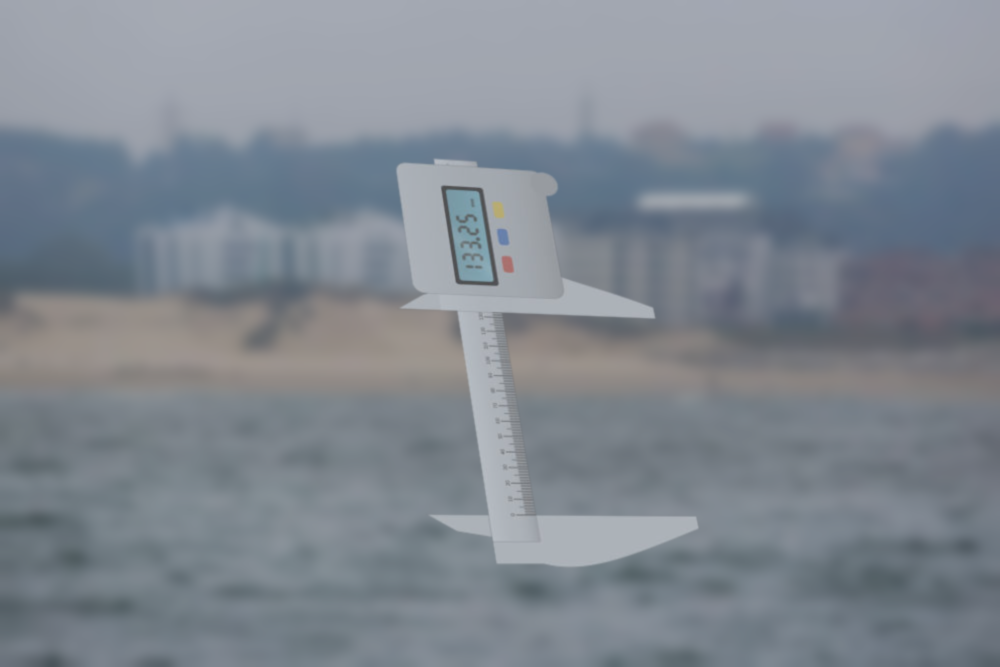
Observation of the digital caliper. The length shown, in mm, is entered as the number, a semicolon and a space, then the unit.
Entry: 133.25; mm
